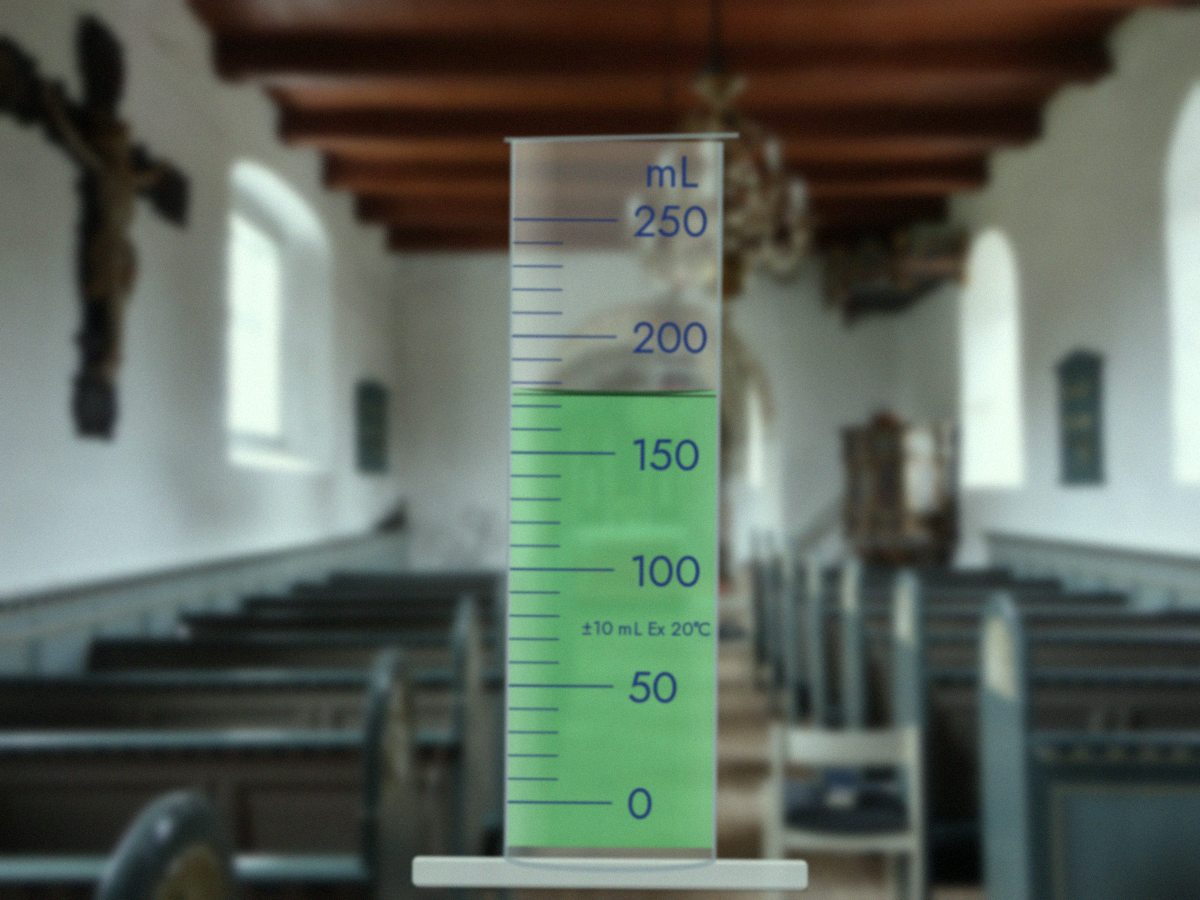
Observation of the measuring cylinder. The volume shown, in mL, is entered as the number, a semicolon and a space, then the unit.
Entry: 175; mL
